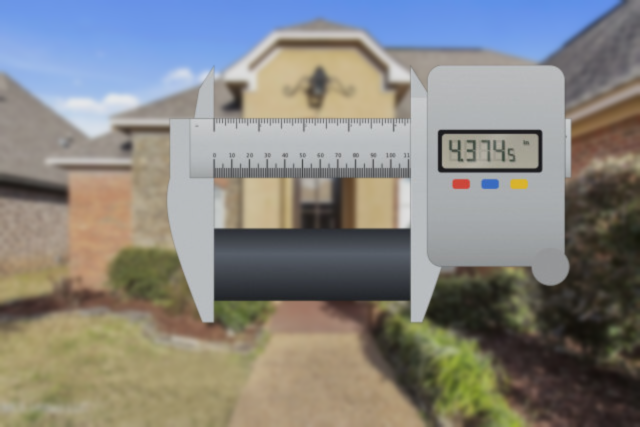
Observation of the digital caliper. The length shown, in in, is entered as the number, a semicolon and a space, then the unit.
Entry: 4.3745; in
